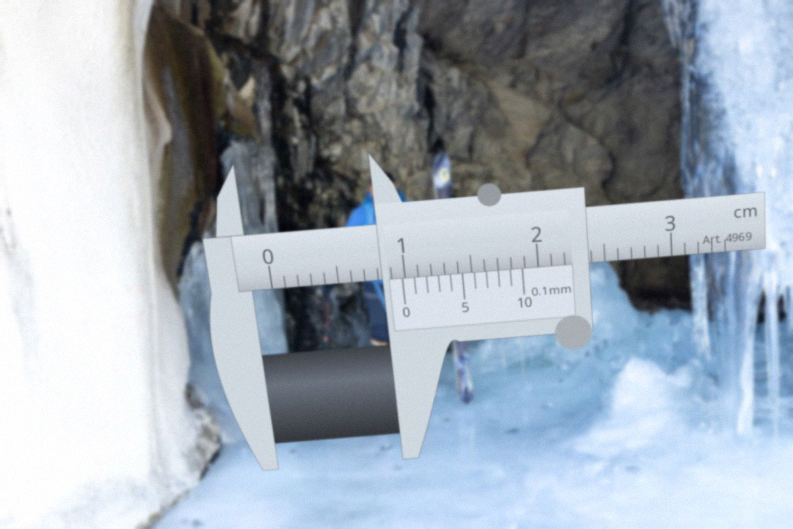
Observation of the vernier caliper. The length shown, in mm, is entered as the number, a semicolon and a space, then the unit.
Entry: 9.8; mm
